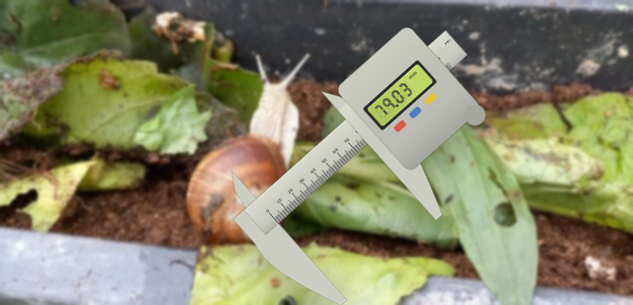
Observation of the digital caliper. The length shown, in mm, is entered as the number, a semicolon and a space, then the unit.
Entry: 79.03; mm
